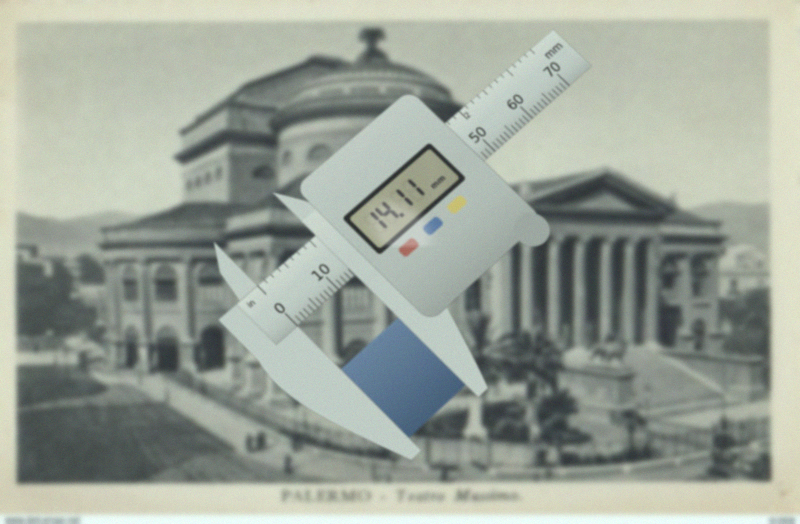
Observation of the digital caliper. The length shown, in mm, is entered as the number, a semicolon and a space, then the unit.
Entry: 14.11; mm
